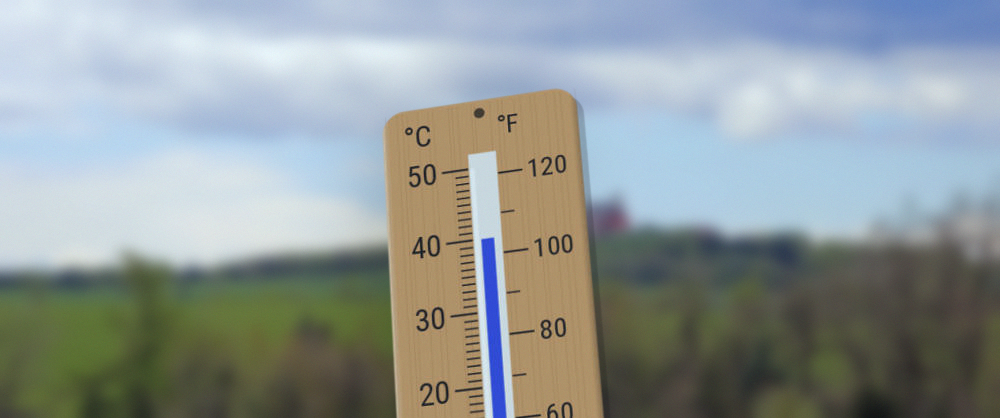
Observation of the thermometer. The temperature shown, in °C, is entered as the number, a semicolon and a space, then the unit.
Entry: 40; °C
